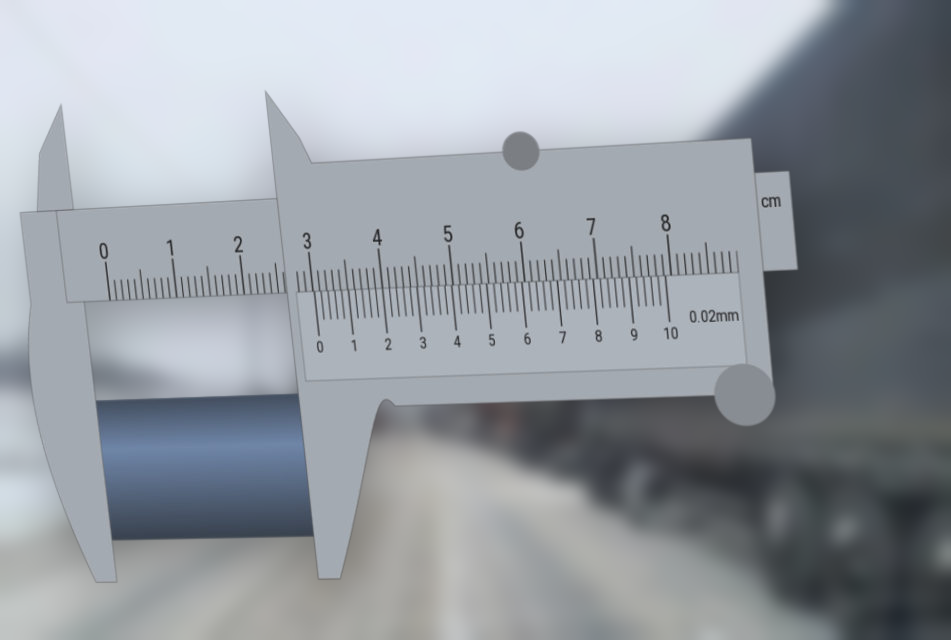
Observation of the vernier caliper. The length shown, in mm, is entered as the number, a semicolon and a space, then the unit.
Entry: 30.2; mm
